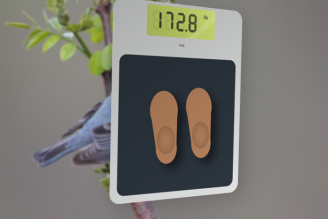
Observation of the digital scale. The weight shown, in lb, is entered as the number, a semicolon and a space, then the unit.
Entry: 172.8; lb
